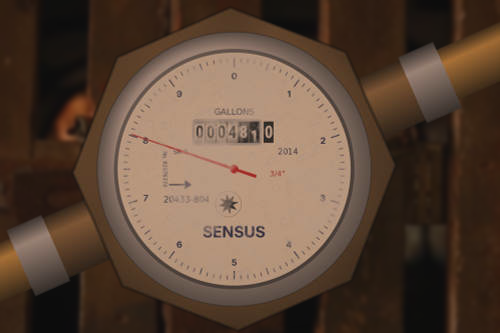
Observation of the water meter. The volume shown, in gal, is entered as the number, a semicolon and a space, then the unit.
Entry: 4808.0; gal
